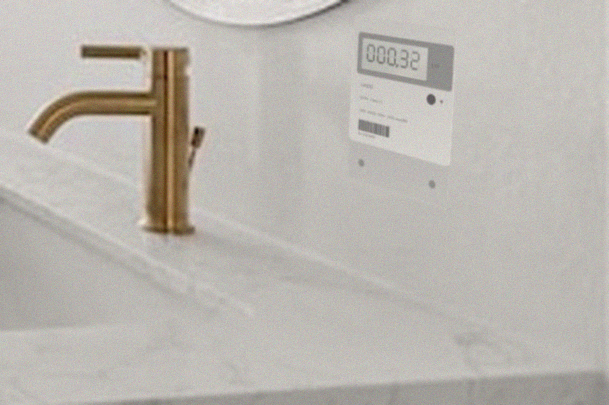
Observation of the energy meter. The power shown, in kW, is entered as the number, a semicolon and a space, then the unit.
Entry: 0.32; kW
